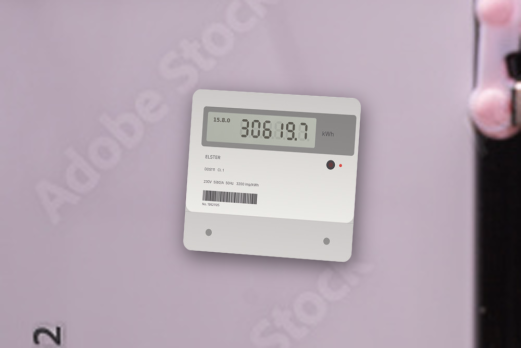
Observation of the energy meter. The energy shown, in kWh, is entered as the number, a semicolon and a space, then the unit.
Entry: 30619.7; kWh
